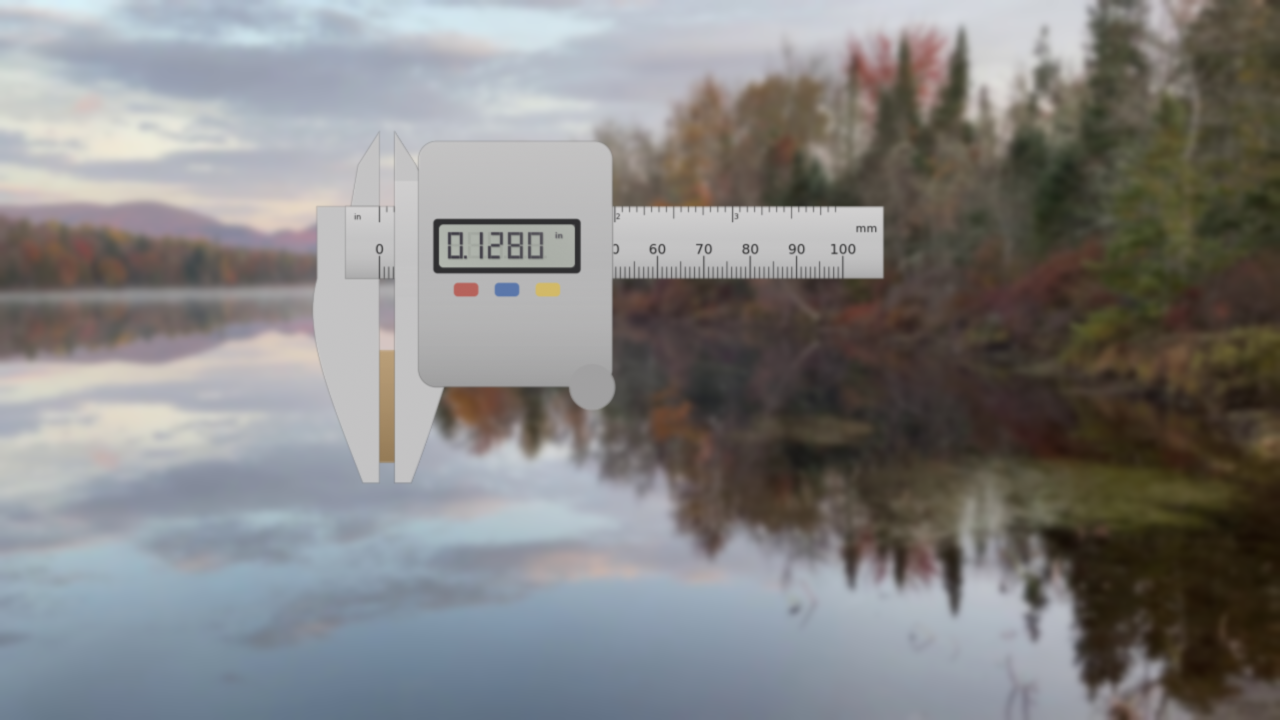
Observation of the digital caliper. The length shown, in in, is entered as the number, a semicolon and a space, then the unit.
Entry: 0.1280; in
